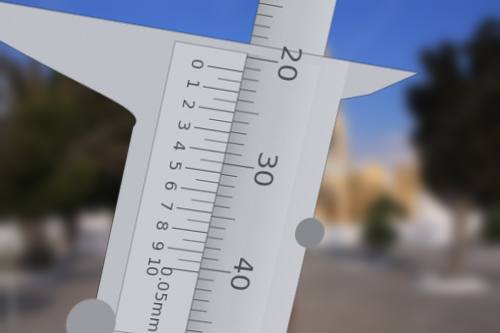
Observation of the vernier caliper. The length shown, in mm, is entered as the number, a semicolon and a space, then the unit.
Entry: 21.4; mm
